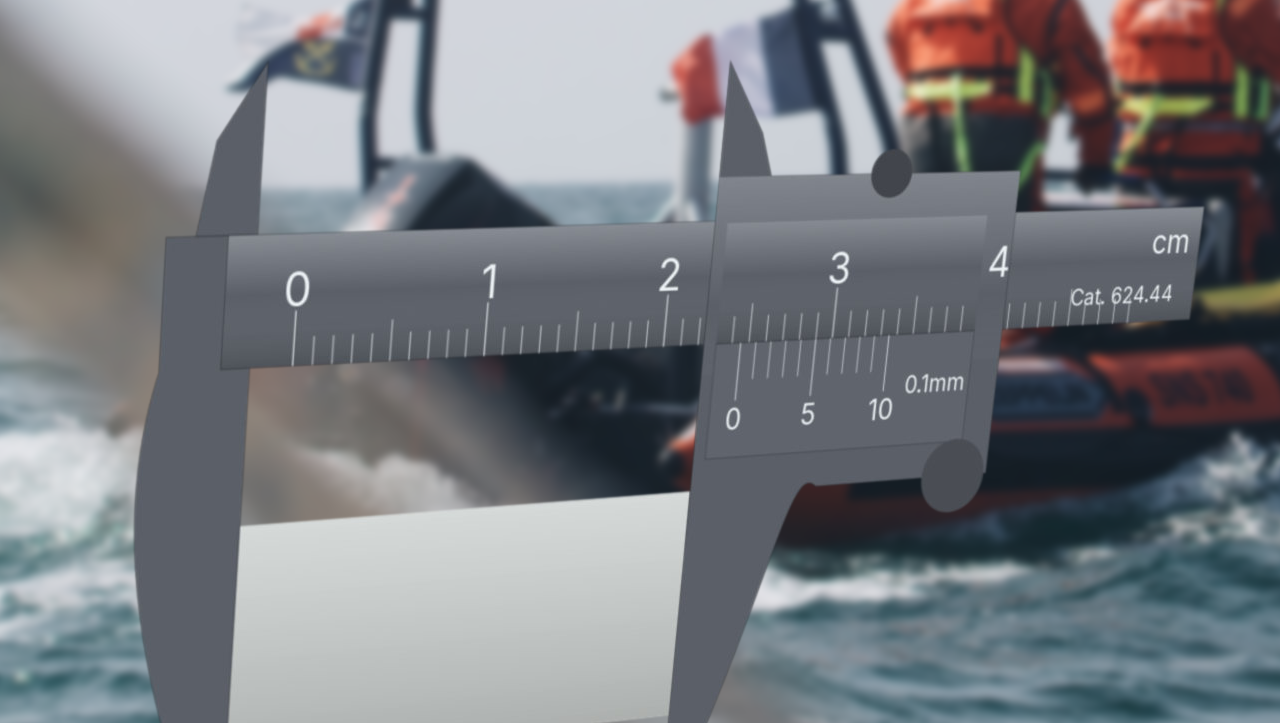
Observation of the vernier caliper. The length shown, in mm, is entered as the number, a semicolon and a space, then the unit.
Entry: 24.5; mm
